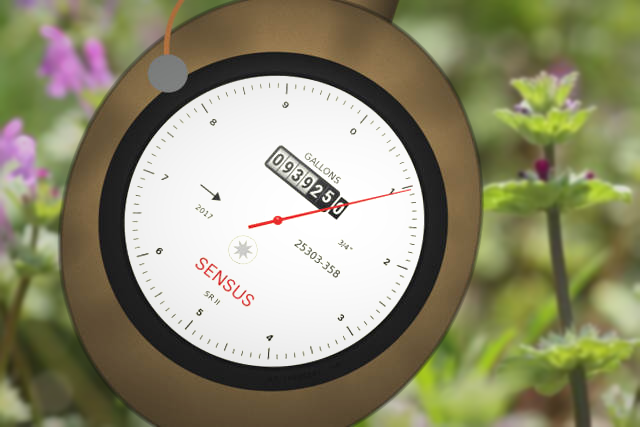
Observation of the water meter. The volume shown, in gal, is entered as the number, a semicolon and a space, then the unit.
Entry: 939251.0; gal
